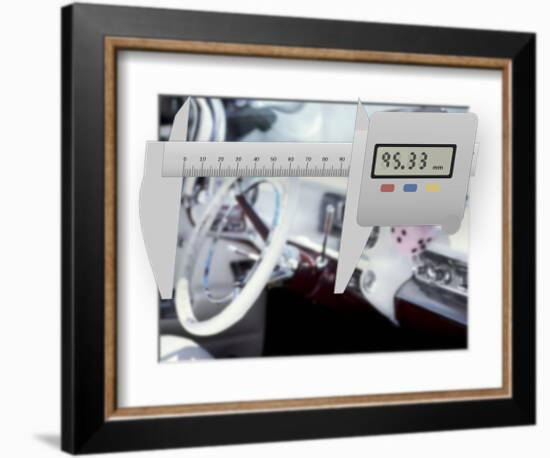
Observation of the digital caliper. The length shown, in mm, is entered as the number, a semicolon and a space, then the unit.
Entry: 95.33; mm
